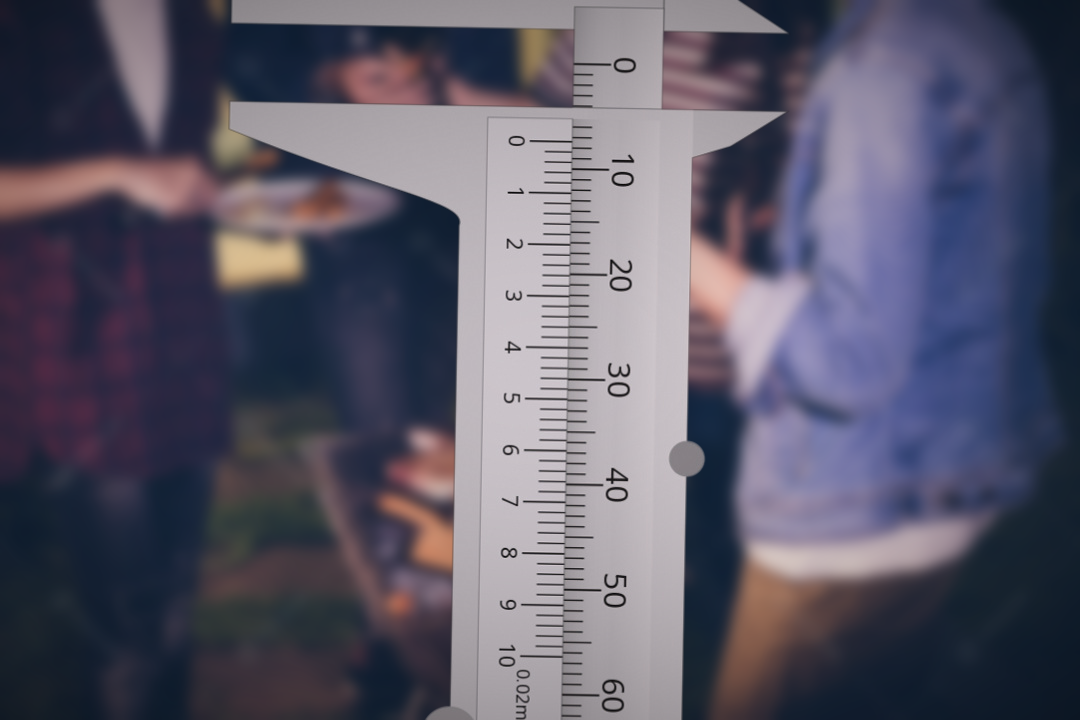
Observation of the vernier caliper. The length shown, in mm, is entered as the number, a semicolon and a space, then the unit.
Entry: 7.4; mm
